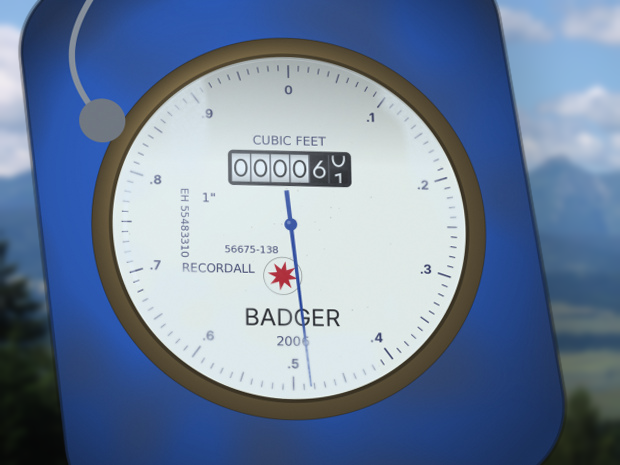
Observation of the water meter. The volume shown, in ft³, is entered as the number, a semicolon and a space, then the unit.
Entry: 60.48; ft³
